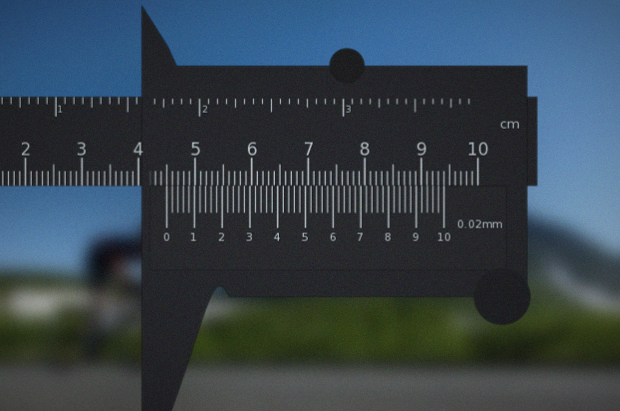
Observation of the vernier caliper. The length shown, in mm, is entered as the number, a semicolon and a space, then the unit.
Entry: 45.0; mm
